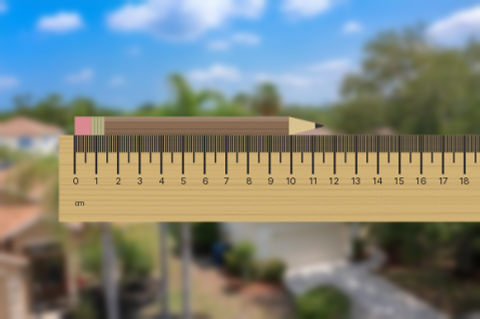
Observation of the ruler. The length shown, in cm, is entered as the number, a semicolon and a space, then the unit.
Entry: 11.5; cm
